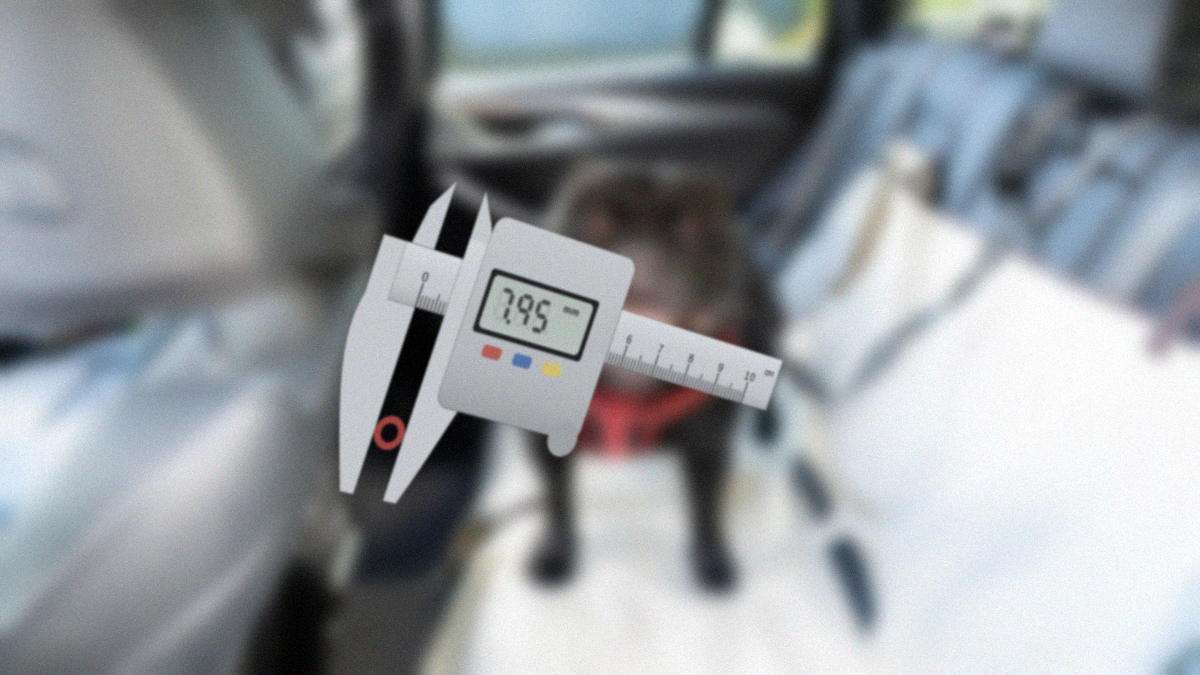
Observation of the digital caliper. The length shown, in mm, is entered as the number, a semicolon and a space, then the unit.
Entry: 7.95; mm
